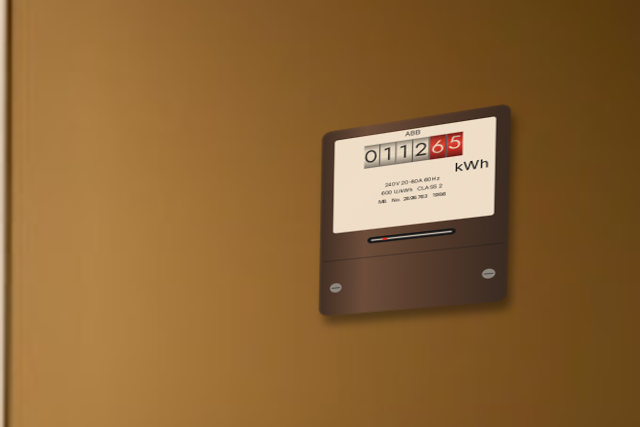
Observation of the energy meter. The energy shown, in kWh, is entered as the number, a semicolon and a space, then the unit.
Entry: 112.65; kWh
